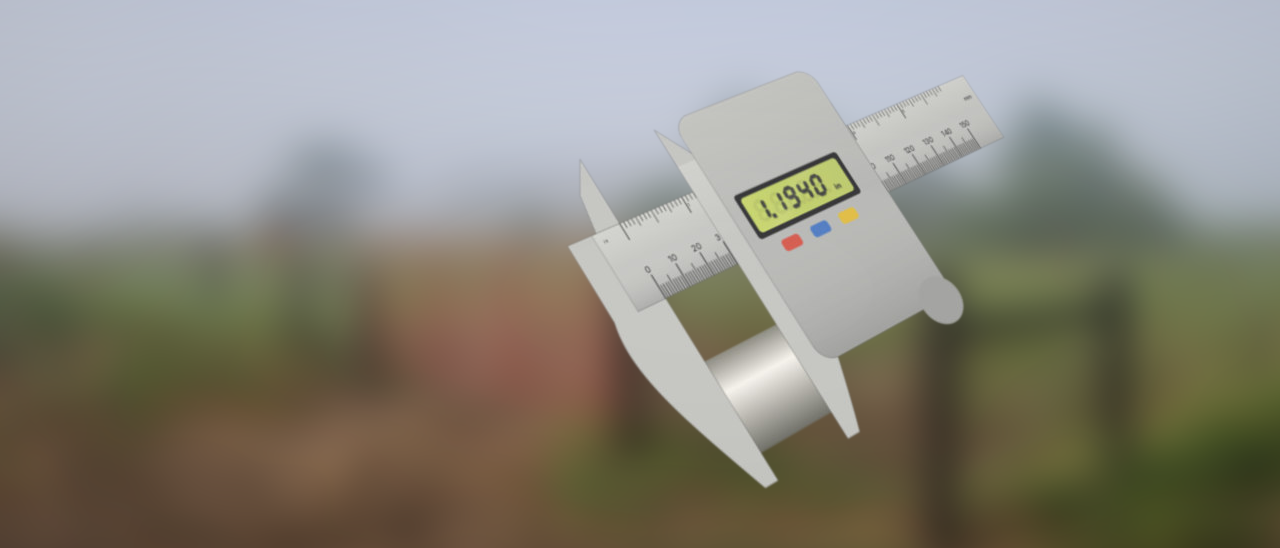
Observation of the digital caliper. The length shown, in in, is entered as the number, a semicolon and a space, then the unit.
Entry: 1.1940; in
